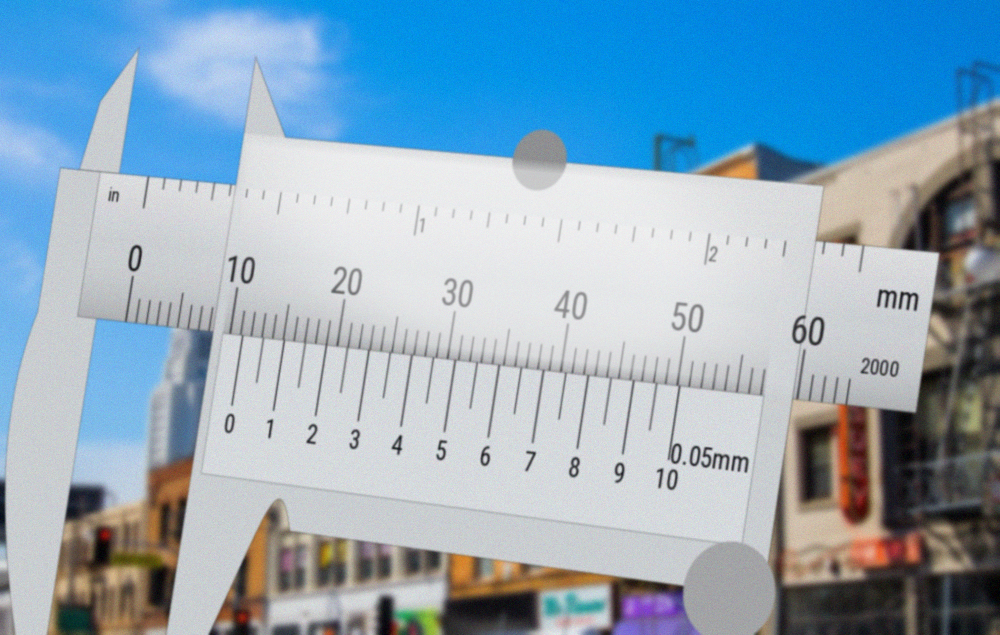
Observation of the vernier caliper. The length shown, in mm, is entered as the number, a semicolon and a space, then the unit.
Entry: 11.2; mm
